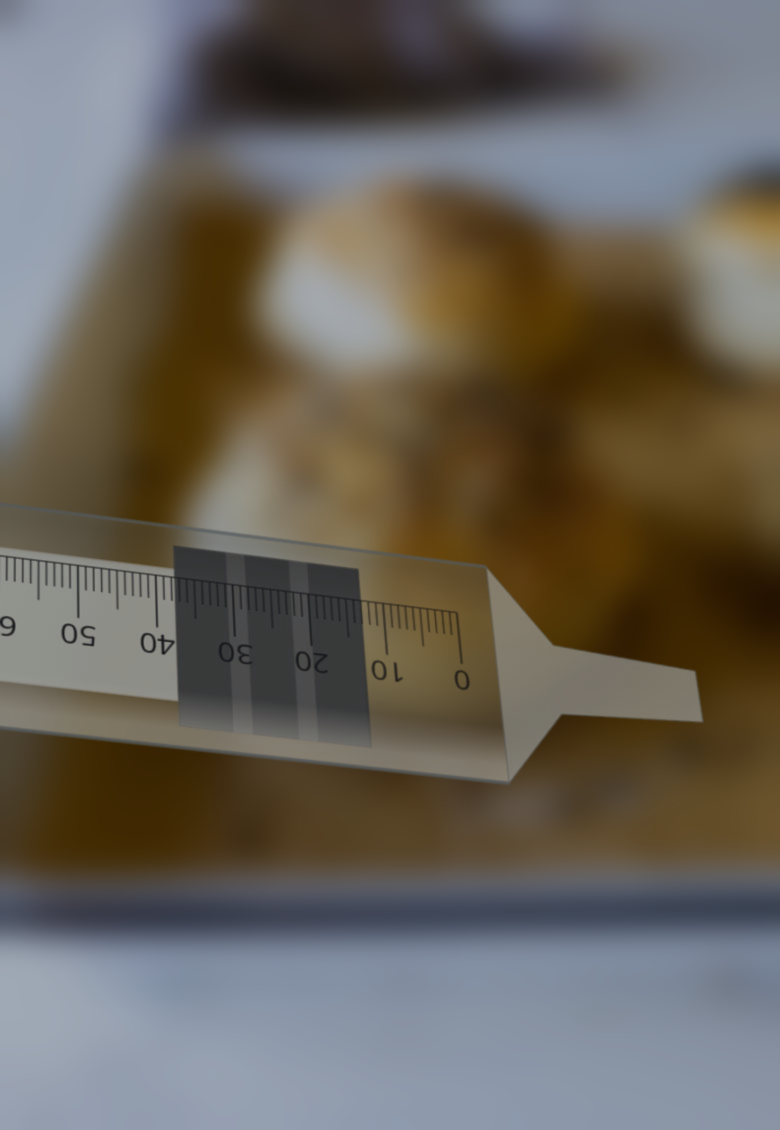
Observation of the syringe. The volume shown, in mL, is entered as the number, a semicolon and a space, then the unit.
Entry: 13; mL
